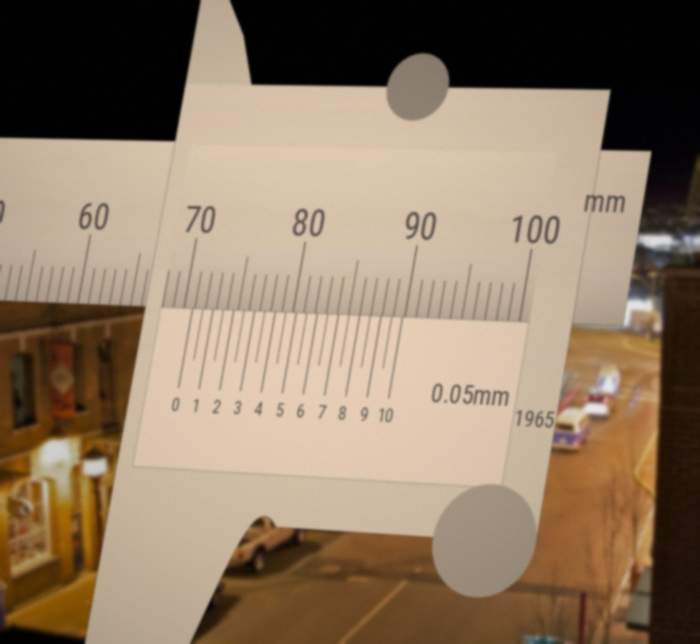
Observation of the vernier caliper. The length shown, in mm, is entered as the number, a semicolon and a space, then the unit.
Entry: 70.8; mm
